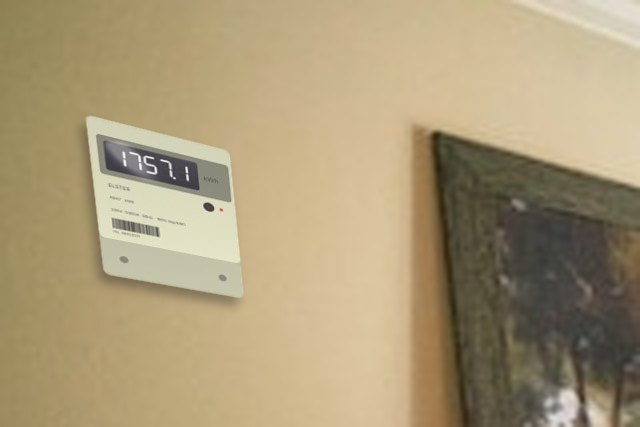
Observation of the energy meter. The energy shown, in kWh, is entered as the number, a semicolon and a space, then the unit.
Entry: 1757.1; kWh
